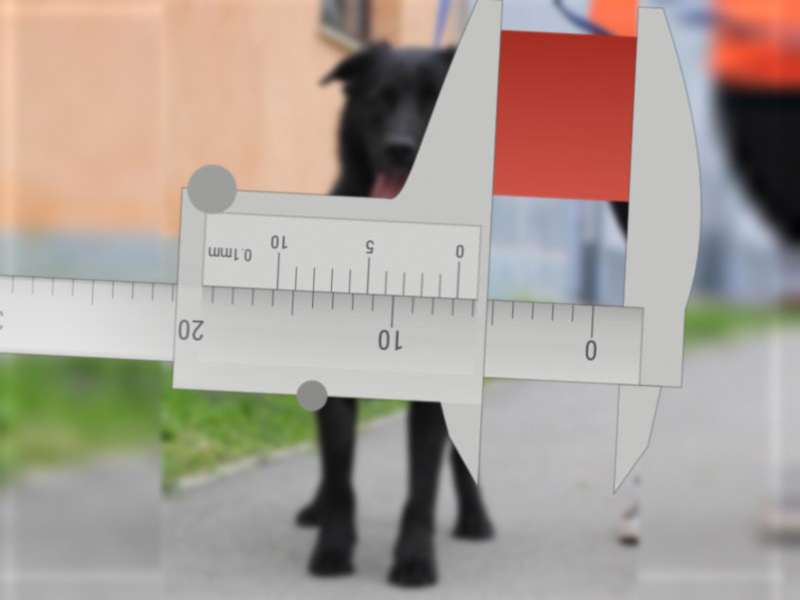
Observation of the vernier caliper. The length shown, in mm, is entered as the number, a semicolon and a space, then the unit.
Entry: 6.8; mm
